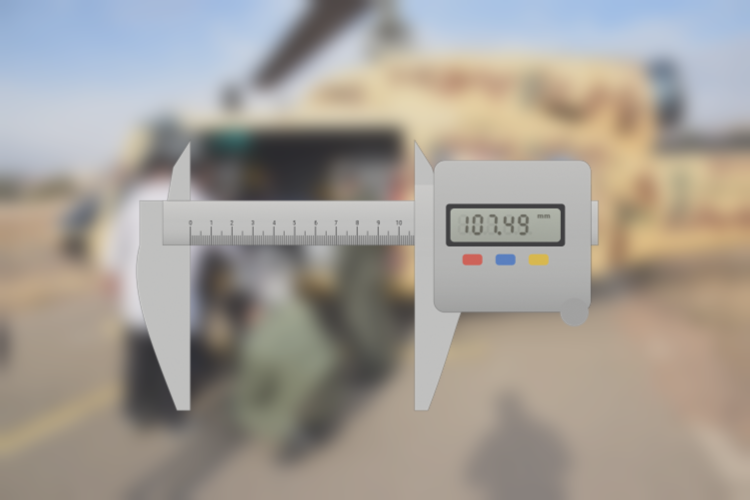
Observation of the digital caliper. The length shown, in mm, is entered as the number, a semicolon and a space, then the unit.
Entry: 107.49; mm
